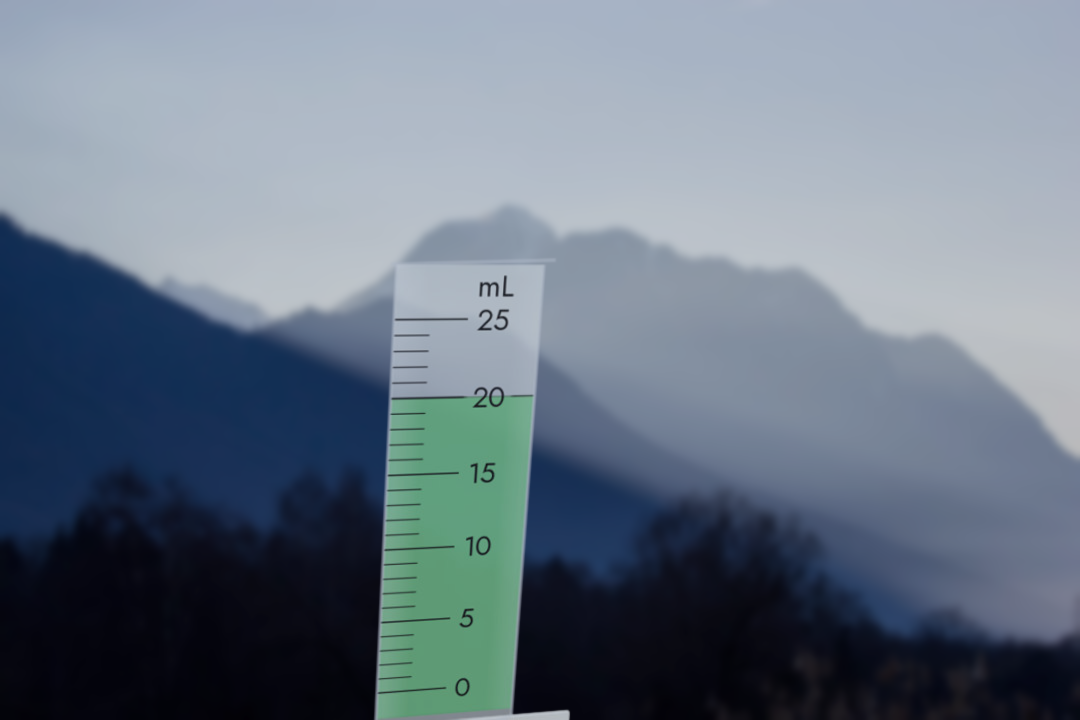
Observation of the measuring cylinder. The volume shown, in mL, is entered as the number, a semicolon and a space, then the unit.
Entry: 20; mL
